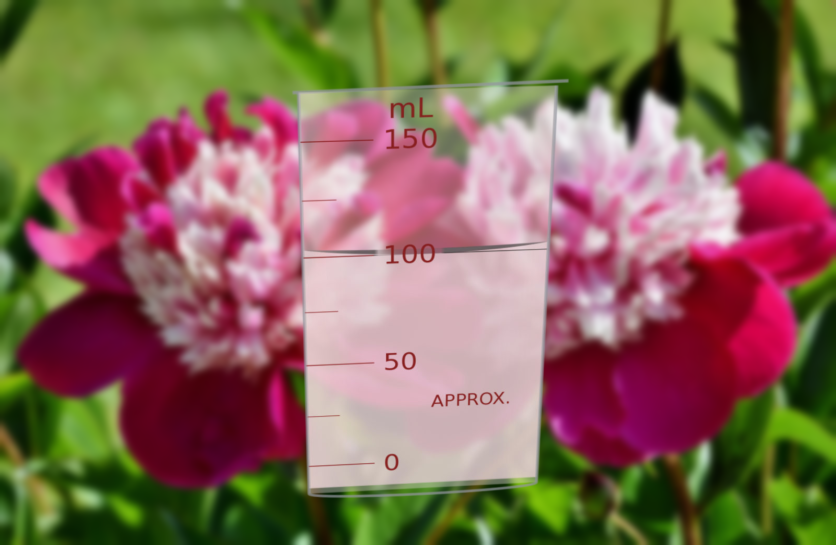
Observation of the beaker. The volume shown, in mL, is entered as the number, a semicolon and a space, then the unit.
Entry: 100; mL
